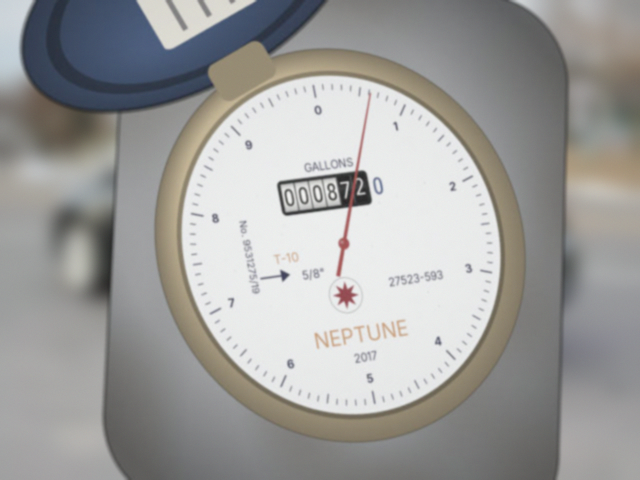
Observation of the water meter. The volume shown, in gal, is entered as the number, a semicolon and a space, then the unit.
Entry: 8720.6; gal
